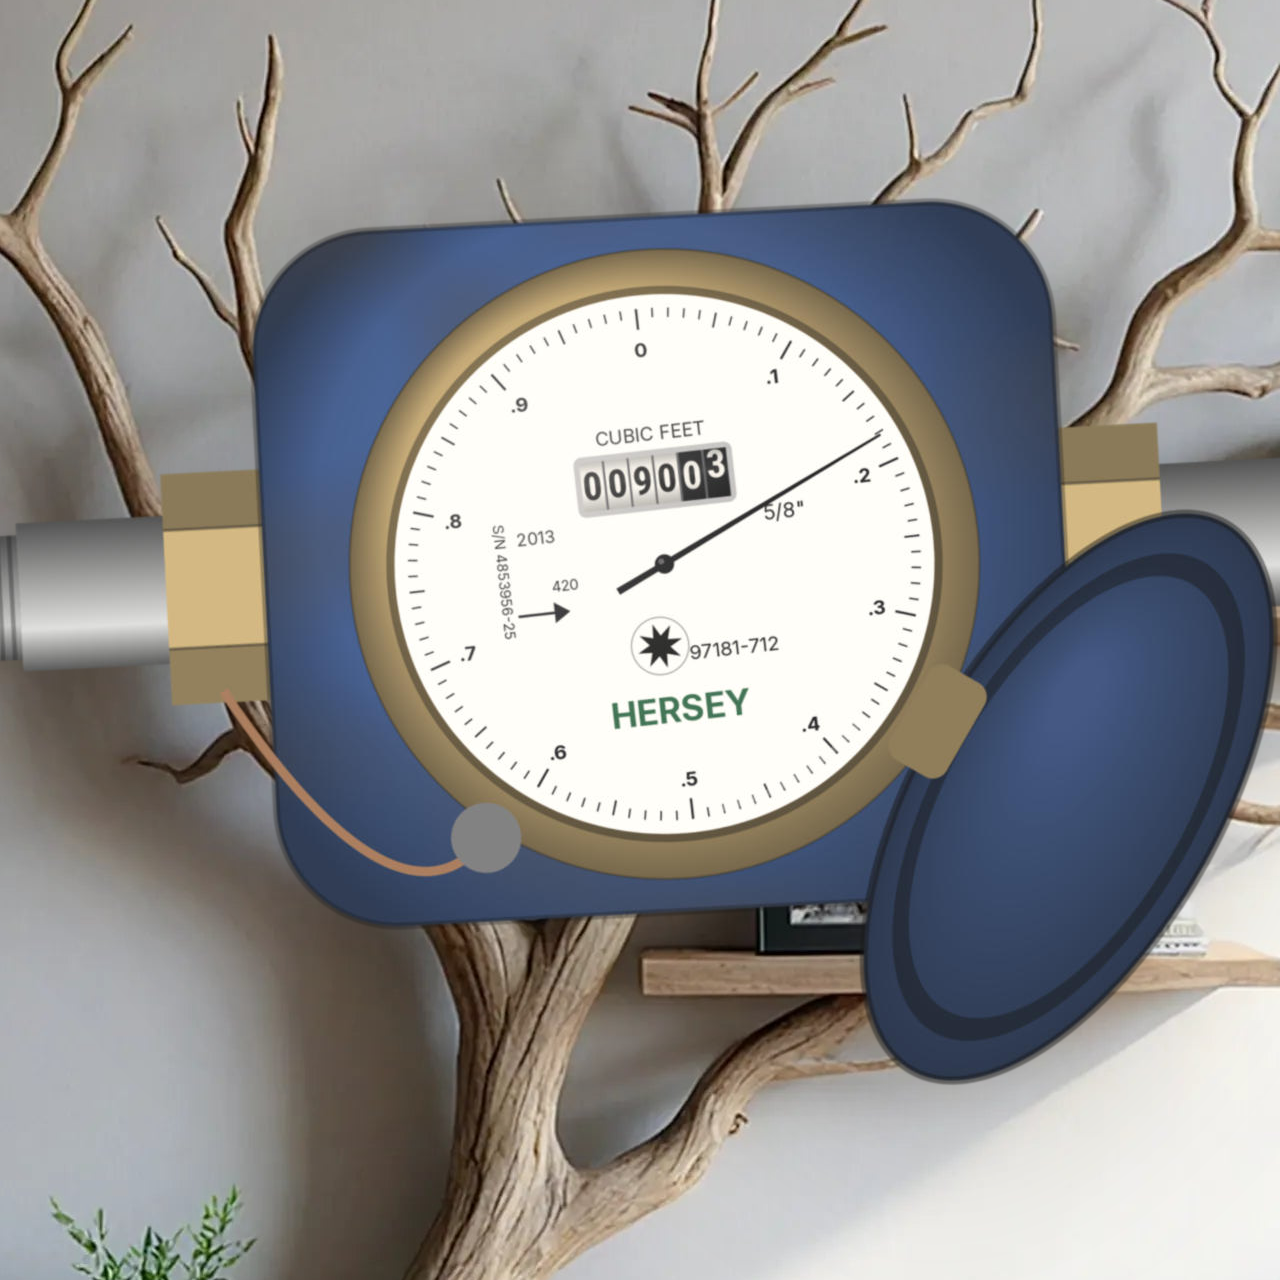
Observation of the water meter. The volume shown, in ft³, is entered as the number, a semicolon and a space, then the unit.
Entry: 9003.18; ft³
